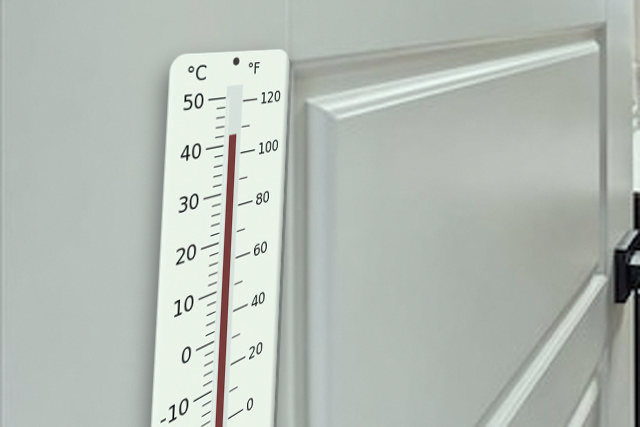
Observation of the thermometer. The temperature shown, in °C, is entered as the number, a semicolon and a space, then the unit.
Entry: 42; °C
